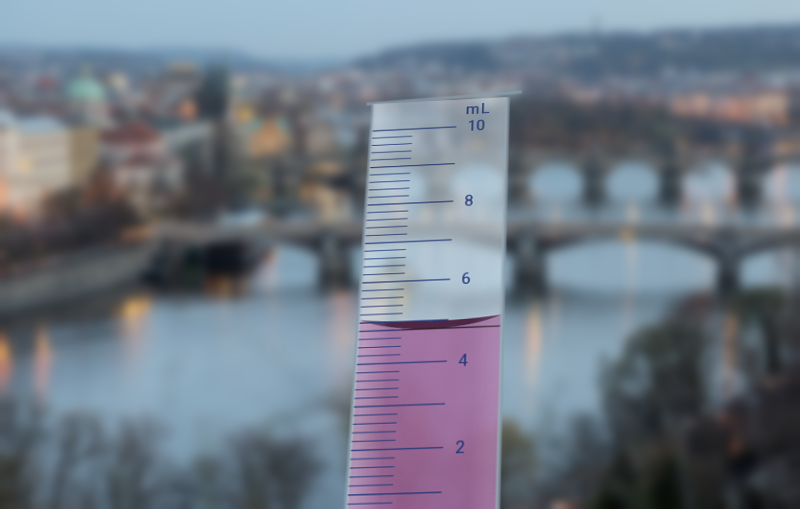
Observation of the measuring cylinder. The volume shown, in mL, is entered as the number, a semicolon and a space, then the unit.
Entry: 4.8; mL
